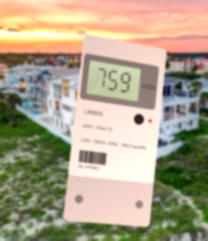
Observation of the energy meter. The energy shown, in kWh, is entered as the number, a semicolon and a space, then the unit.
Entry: 759; kWh
